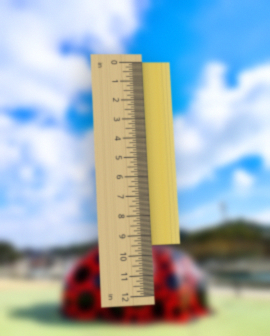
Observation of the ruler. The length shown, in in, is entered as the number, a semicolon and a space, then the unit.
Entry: 9.5; in
